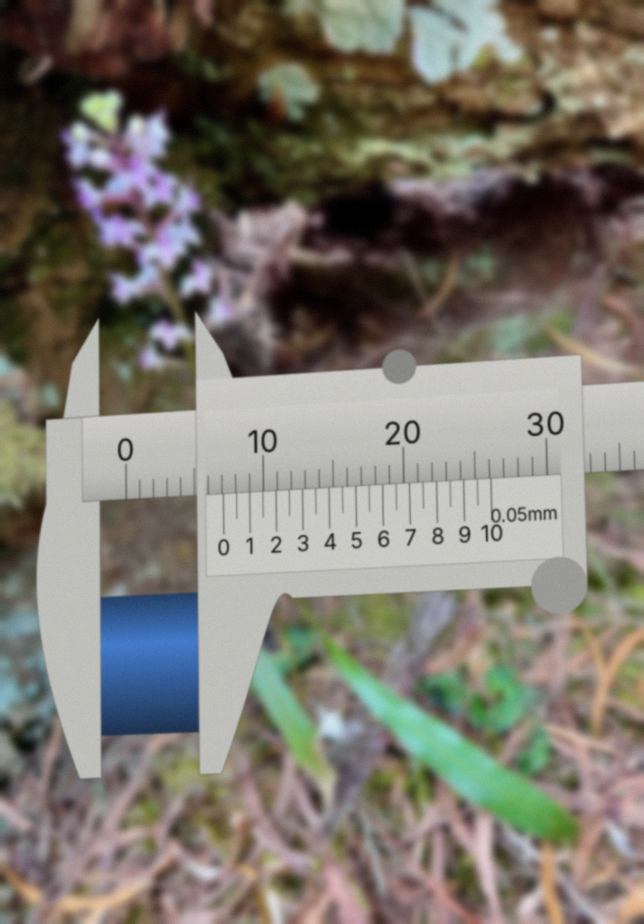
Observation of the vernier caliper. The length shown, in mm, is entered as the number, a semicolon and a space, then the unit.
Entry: 7.1; mm
